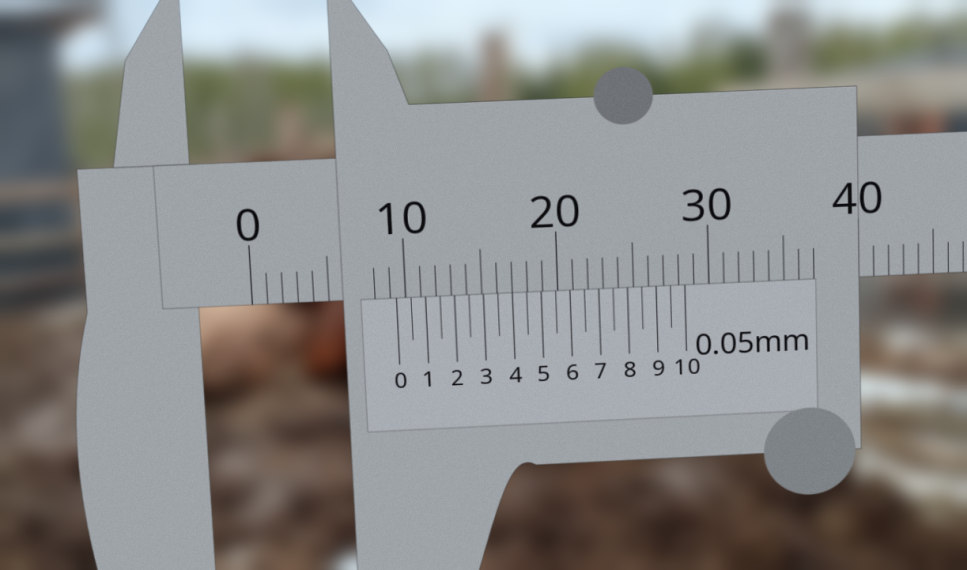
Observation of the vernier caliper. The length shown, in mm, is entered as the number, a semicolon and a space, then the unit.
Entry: 9.4; mm
